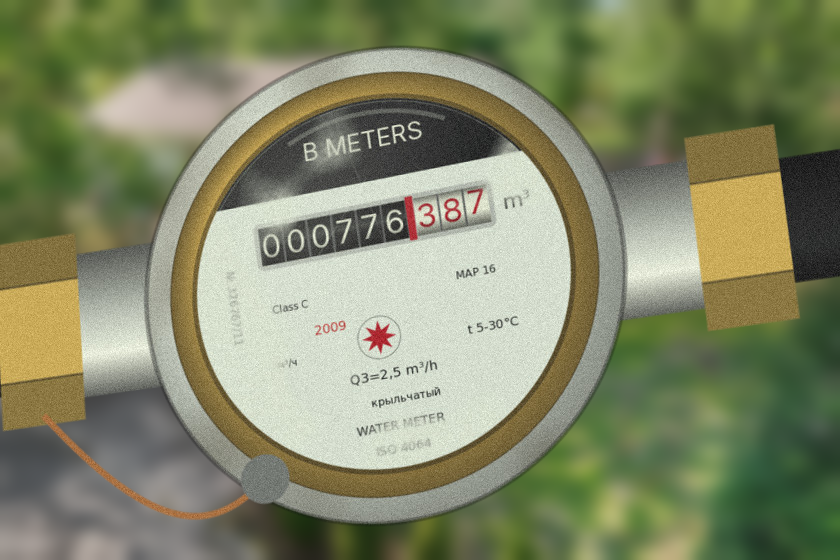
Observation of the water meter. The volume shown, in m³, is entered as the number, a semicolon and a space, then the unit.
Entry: 776.387; m³
